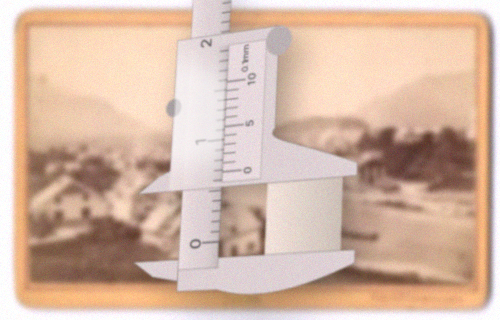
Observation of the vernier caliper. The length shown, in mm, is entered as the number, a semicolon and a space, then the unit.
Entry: 6.8; mm
